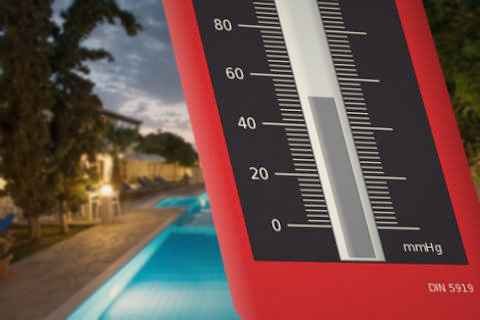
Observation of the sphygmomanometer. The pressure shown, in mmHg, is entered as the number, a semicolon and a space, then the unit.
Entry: 52; mmHg
